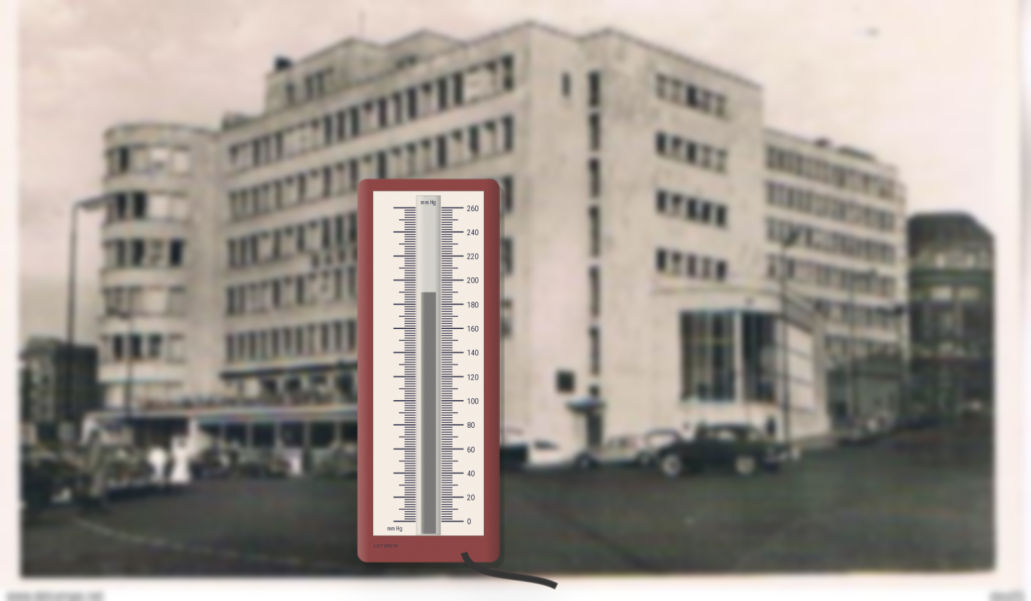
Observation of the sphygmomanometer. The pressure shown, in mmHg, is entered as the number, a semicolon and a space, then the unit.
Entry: 190; mmHg
